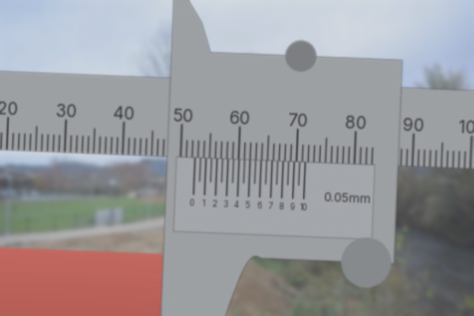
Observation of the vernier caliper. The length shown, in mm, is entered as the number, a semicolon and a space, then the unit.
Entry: 52.5; mm
